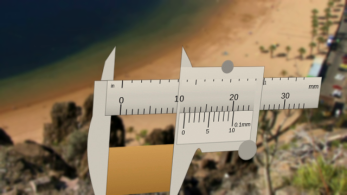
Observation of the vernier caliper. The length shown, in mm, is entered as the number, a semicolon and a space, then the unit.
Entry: 11.2; mm
